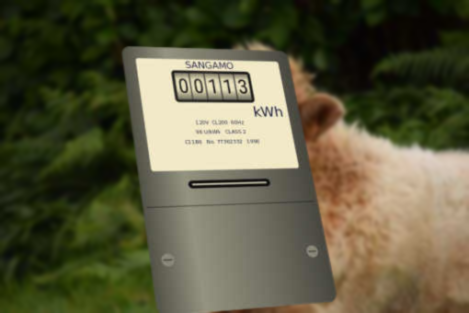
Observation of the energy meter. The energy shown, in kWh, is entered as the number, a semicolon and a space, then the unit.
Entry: 113; kWh
